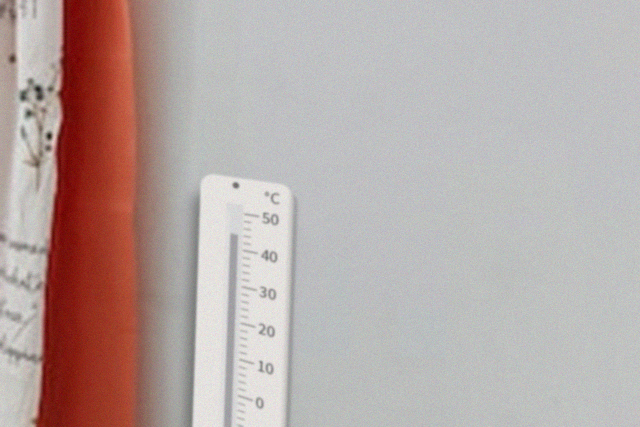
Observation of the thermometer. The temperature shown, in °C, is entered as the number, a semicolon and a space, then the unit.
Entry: 44; °C
